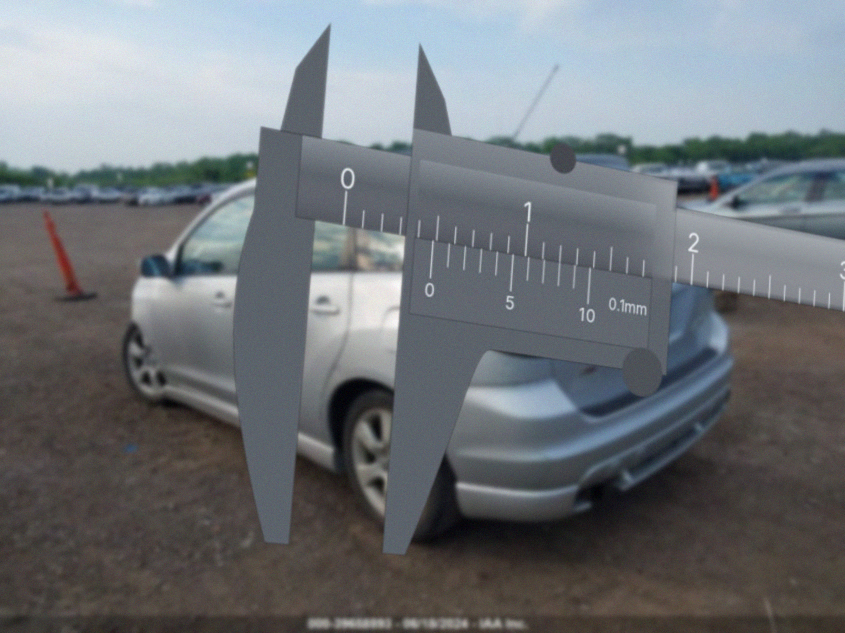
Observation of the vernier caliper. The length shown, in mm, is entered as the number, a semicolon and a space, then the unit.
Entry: 4.8; mm
